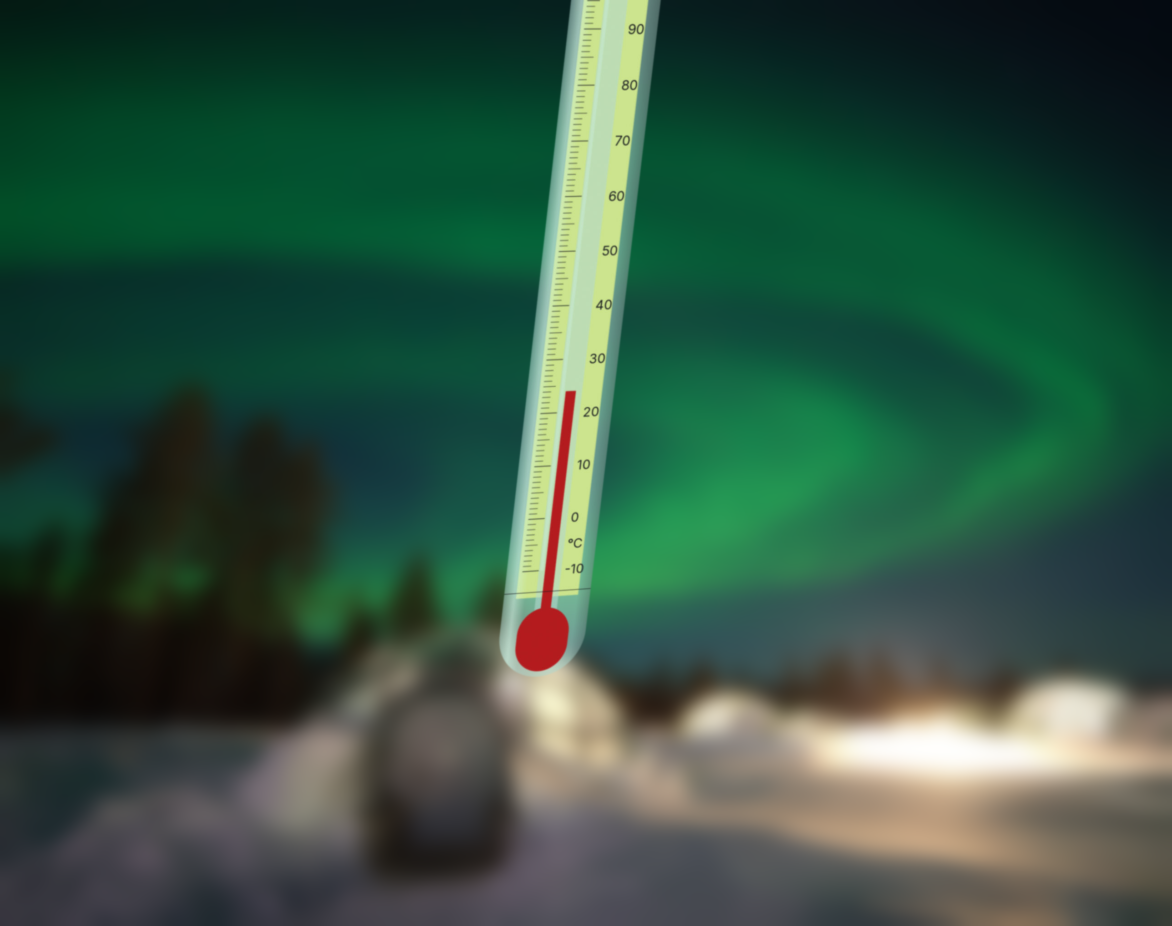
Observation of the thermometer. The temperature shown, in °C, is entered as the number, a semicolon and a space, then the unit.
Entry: 24; °C
